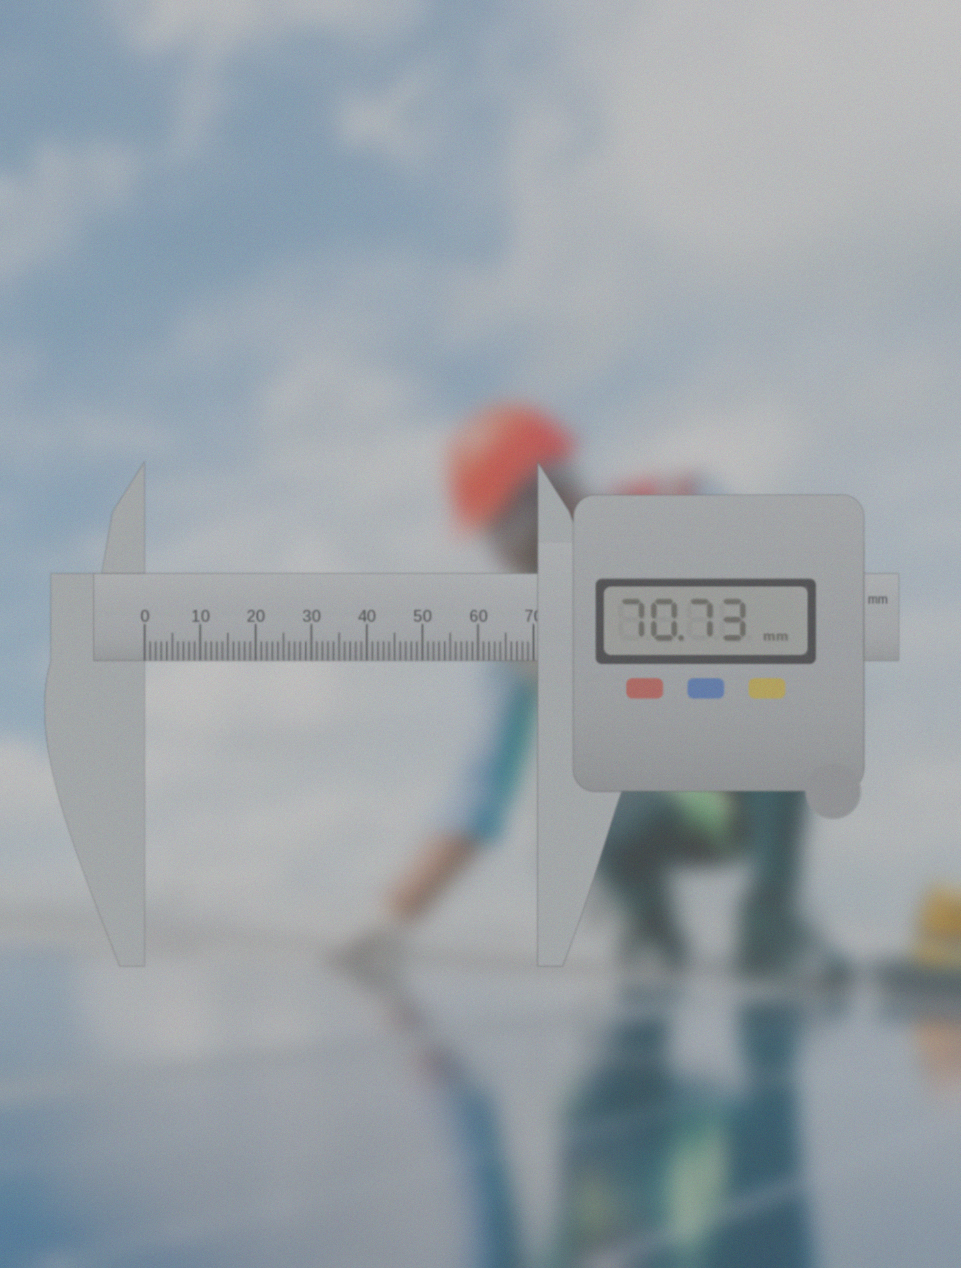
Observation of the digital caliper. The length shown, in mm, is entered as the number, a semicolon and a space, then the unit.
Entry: 70.73; mm
